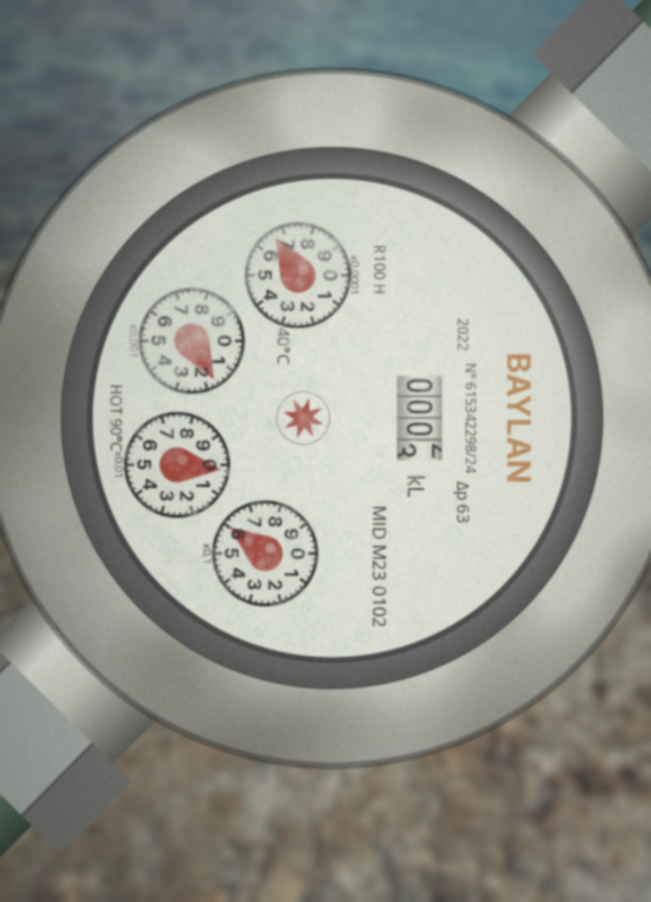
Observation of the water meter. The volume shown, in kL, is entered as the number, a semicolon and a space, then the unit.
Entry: 2.6016; kL
